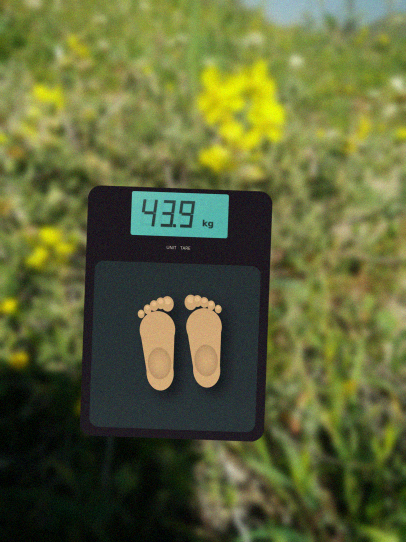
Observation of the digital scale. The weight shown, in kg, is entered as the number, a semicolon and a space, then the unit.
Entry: 43.9; kg
